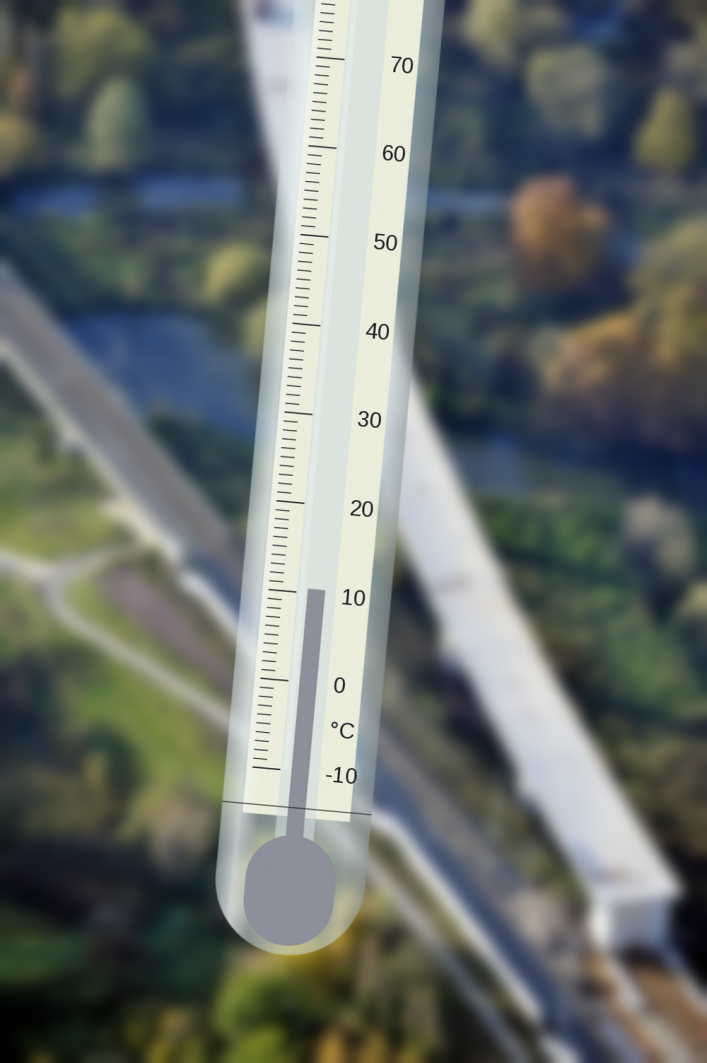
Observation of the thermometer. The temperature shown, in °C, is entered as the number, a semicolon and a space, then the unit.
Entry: 10.5; °C
